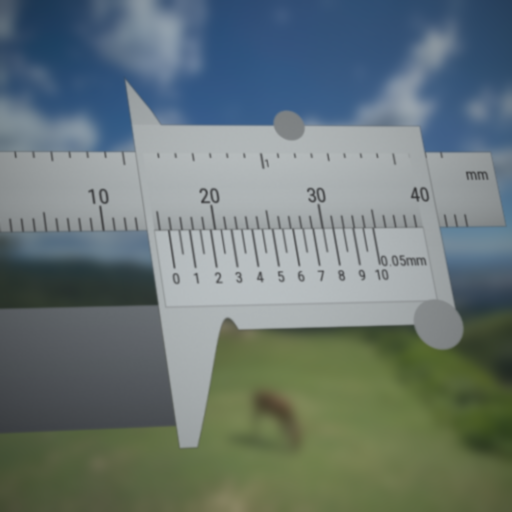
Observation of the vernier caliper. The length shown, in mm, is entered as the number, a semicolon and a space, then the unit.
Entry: 15.8; mm
